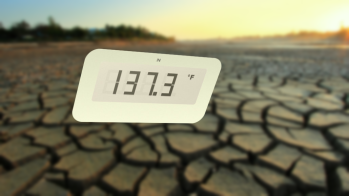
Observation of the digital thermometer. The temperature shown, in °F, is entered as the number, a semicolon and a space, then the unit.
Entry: 137.3; °F
